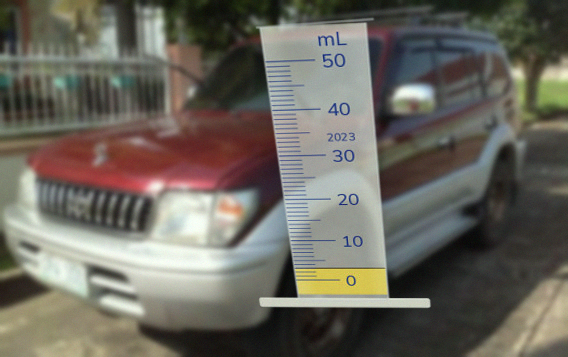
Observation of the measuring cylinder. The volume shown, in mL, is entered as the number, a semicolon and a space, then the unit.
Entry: 3; mL
